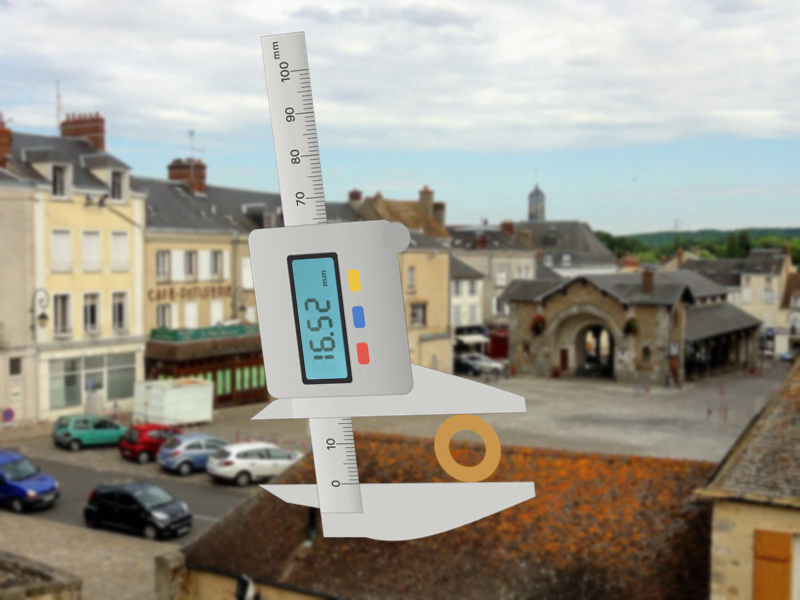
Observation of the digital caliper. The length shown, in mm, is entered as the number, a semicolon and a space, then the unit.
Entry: 16.52; mm
